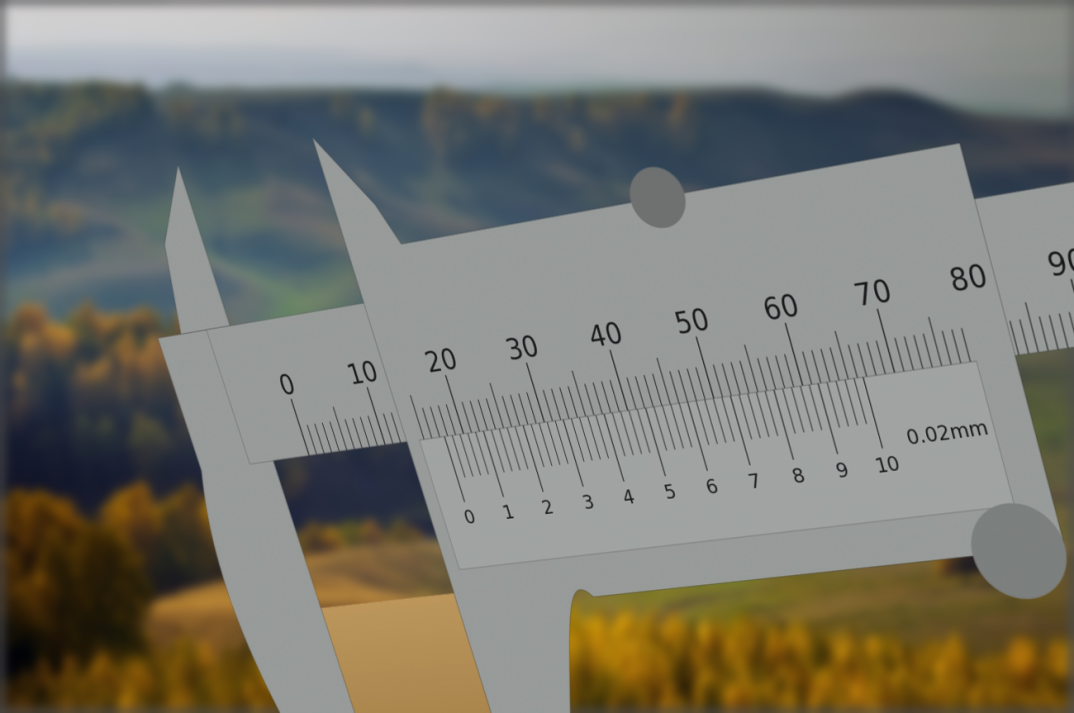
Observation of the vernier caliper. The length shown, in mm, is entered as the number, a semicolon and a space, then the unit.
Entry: 17.6; mm
